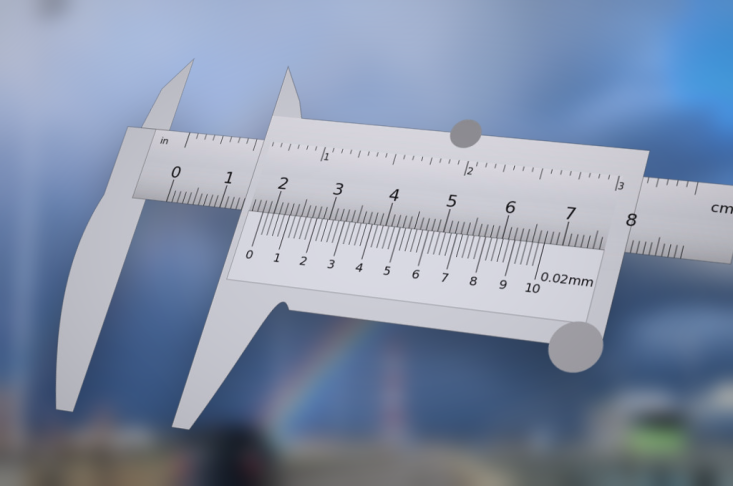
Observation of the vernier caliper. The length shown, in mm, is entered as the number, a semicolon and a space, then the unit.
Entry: 18.0; mm
